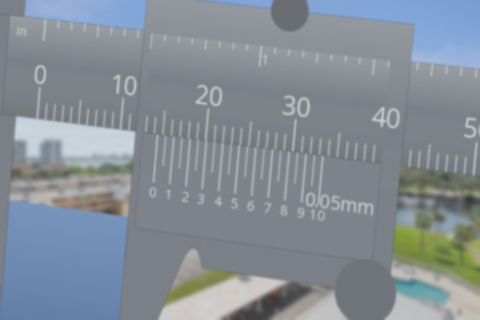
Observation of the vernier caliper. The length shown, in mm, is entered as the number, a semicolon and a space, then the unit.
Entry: 14.4; mm
